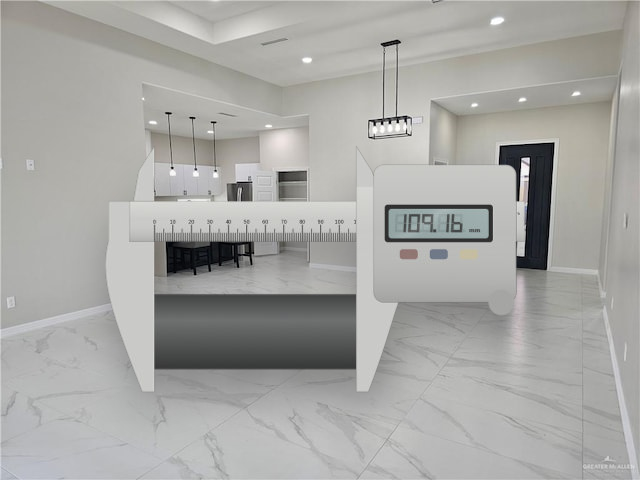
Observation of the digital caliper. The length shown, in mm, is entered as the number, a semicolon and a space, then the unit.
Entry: 109.16; mm
